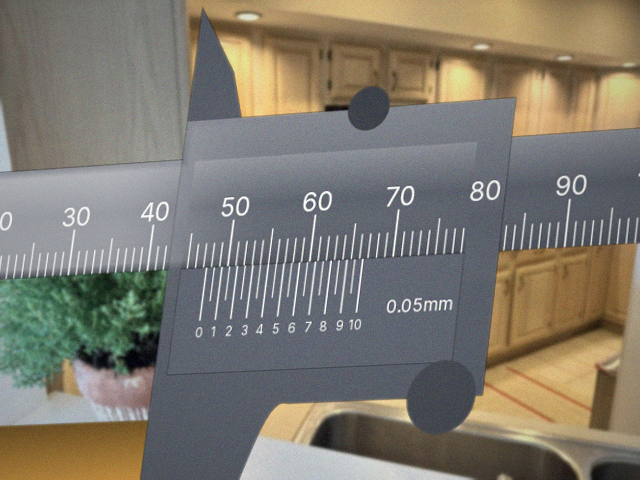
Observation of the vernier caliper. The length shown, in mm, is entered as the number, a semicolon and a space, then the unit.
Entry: 47.4; mm
